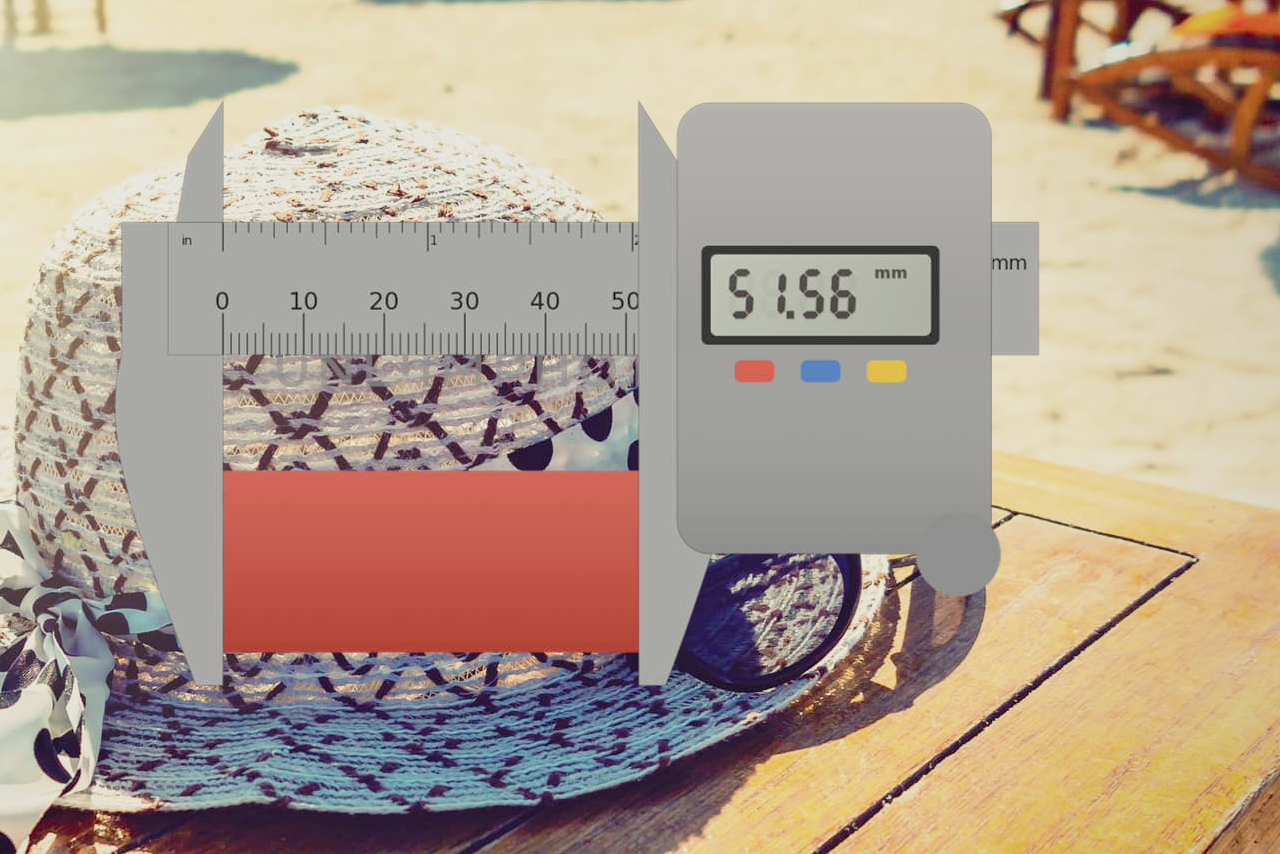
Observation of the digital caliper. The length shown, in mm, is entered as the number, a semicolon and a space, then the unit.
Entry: 51.56; mm
